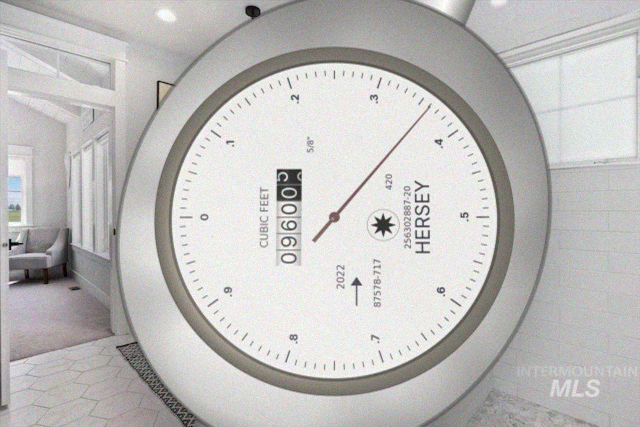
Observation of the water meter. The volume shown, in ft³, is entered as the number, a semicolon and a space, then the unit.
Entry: 96005.36; ft³
